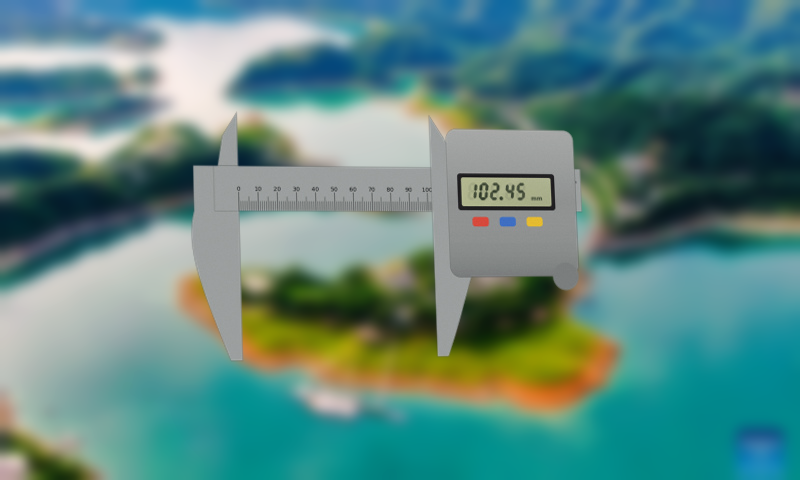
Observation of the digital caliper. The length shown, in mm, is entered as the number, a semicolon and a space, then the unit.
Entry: 102.45; mm
